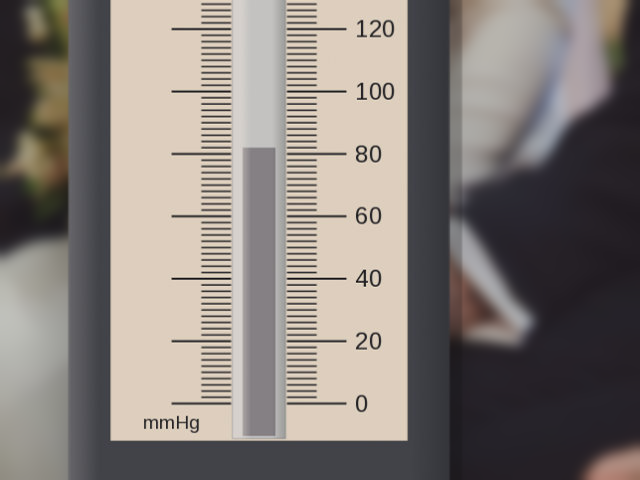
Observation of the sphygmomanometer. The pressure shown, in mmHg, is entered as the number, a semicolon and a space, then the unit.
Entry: 82; mmHg
